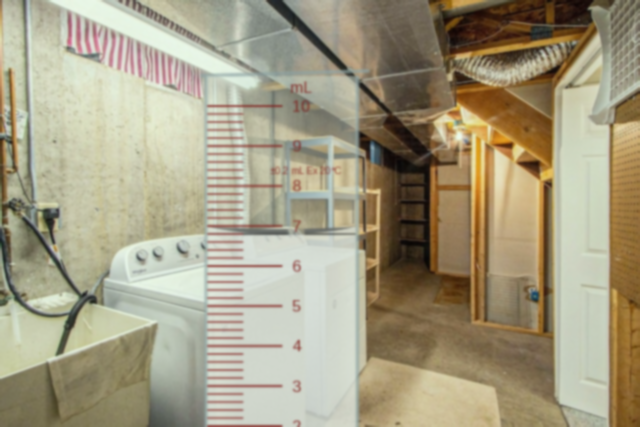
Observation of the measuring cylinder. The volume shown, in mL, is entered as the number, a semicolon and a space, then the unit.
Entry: 6.8; mL
